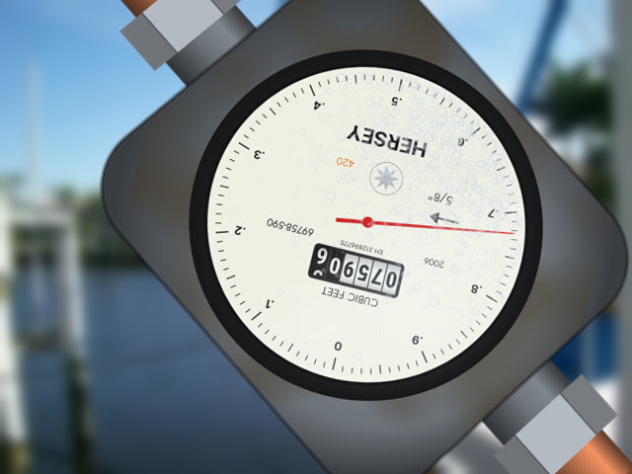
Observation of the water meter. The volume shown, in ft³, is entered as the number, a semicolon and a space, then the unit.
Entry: 75905.72; ft³
